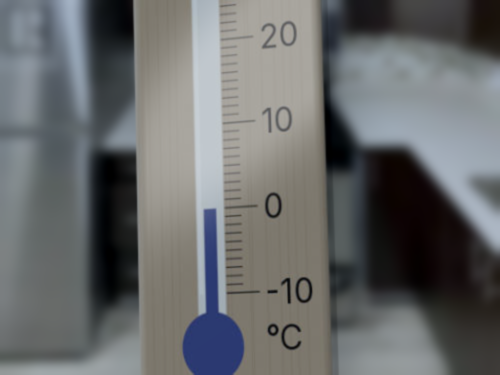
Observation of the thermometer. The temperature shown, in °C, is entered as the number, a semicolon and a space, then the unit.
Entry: 0; °C
